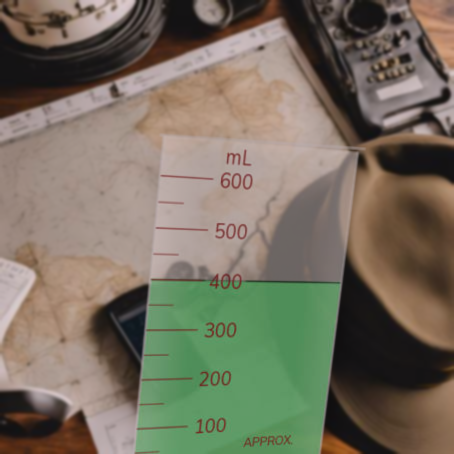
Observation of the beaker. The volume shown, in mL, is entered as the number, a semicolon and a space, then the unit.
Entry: 400; mL
